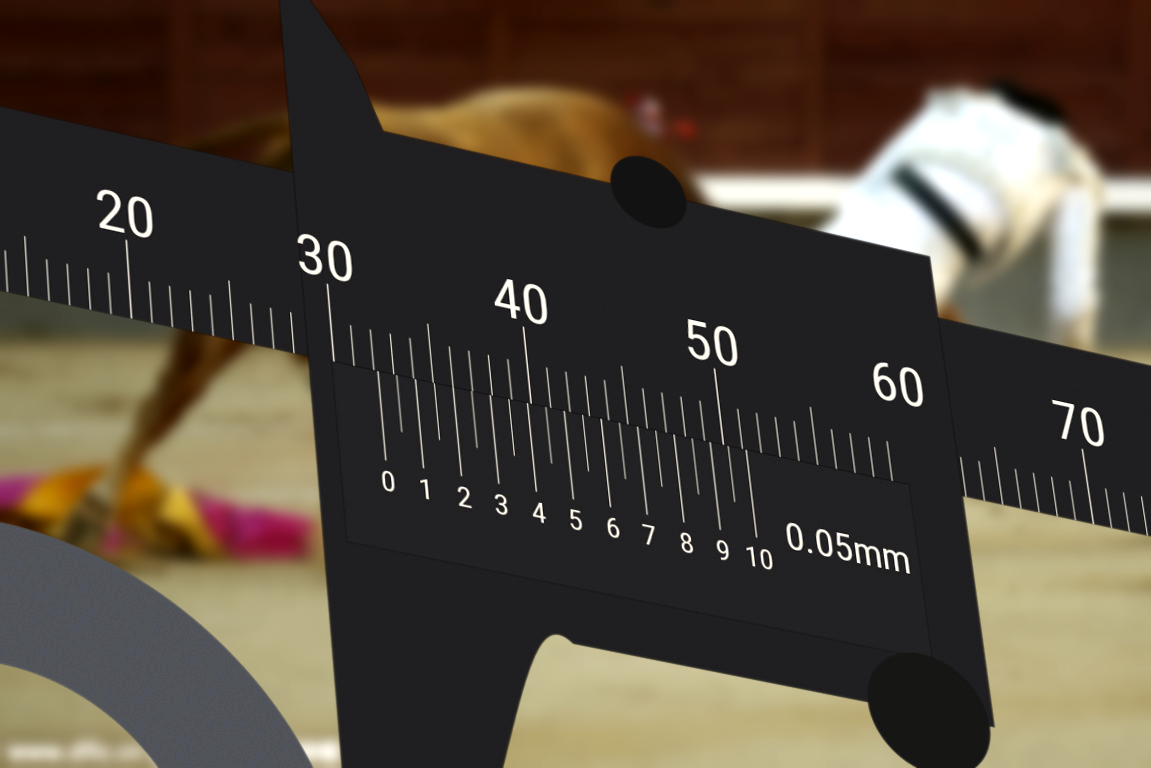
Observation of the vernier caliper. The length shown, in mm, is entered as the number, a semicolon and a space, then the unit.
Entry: 32.2; mm
